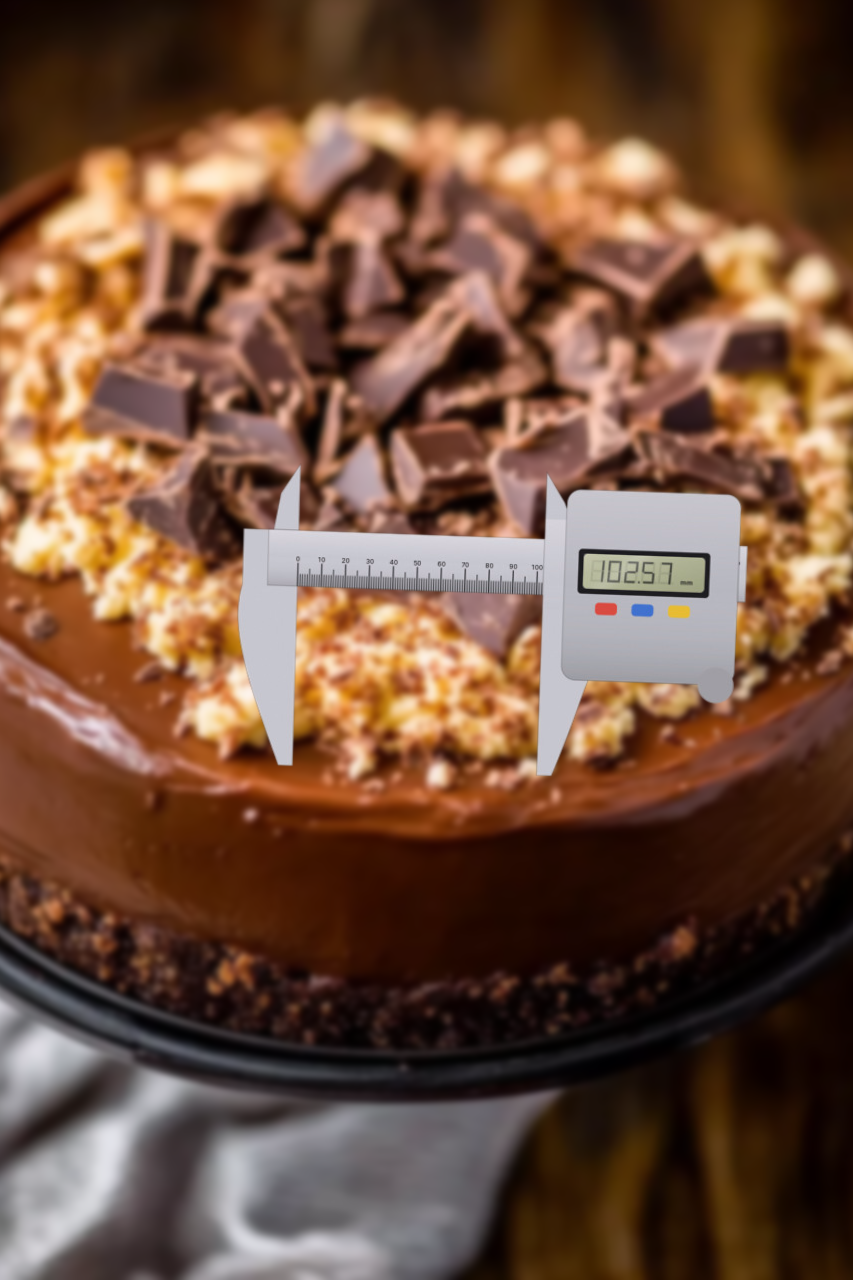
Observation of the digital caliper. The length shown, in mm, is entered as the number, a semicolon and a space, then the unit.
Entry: 102.57; mm
